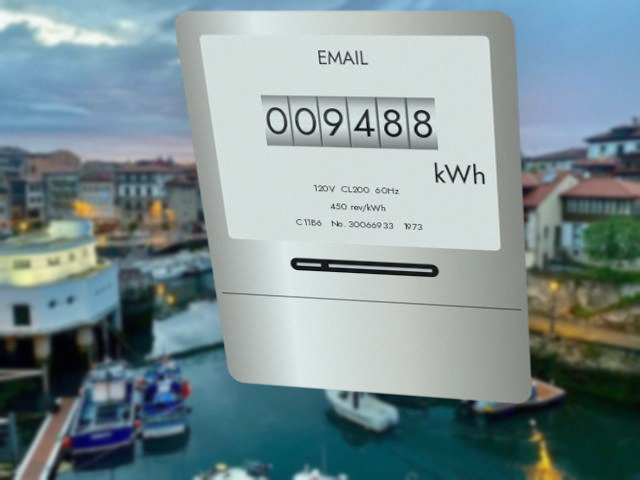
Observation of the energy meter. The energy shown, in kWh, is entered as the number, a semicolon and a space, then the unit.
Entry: 9488; kWh
